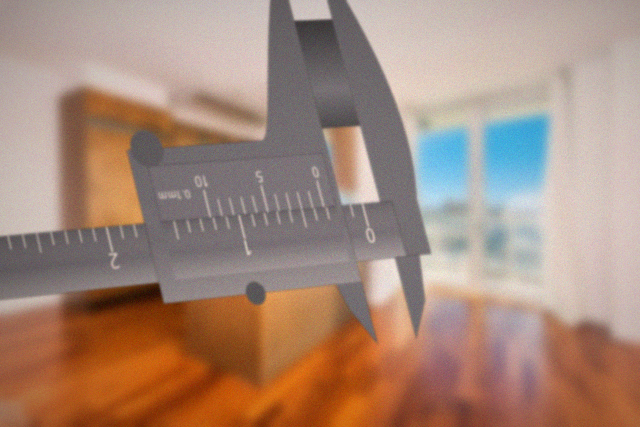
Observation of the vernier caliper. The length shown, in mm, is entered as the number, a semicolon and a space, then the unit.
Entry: 3.2; mm
